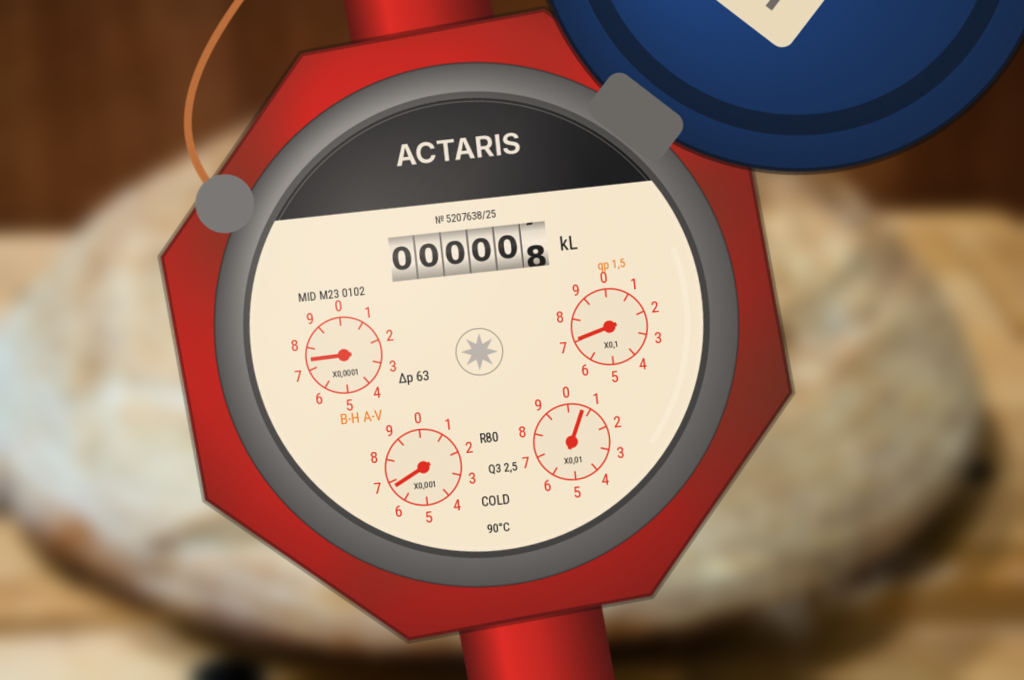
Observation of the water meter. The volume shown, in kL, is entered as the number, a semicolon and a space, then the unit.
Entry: 7.7067; kL
